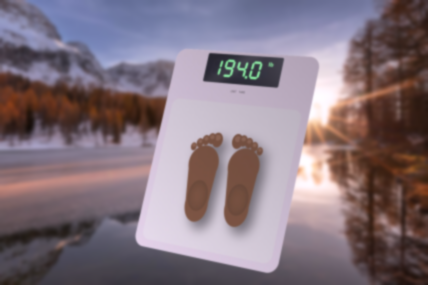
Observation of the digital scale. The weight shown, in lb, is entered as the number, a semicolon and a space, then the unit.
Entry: 194.0; lb
